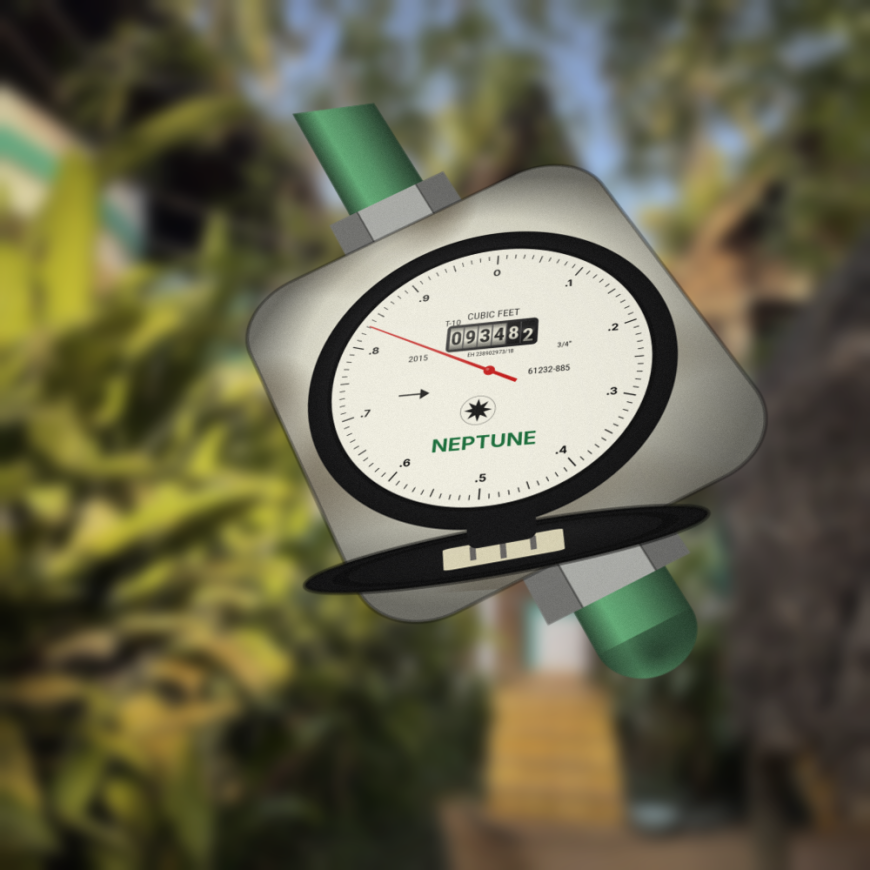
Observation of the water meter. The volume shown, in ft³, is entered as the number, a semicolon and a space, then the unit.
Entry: 93481.83; ft³
